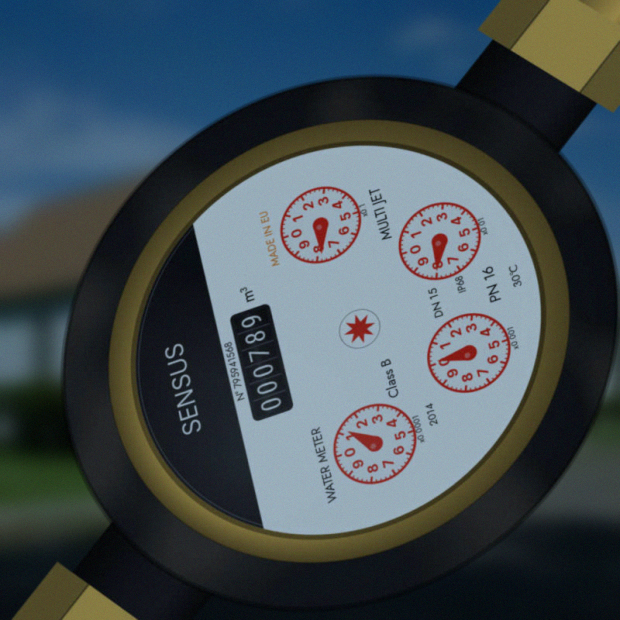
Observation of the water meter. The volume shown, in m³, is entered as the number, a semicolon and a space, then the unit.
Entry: 789.7801; m³
